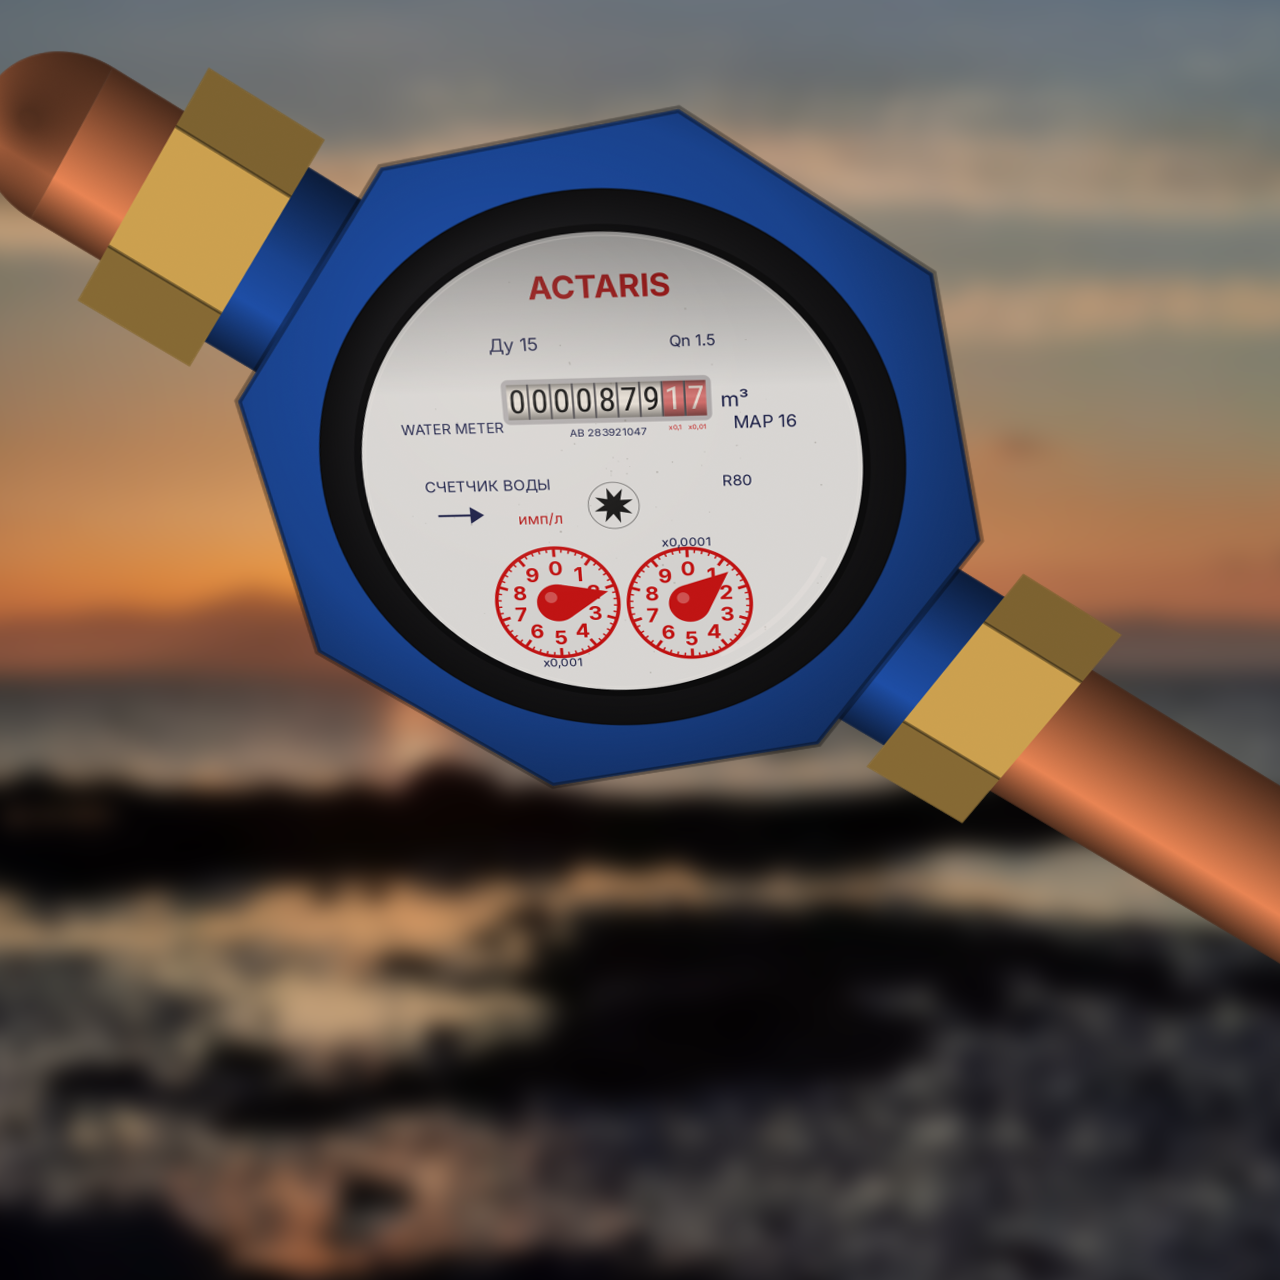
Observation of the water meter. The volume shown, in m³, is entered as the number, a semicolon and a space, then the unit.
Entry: 879.1721; m³
